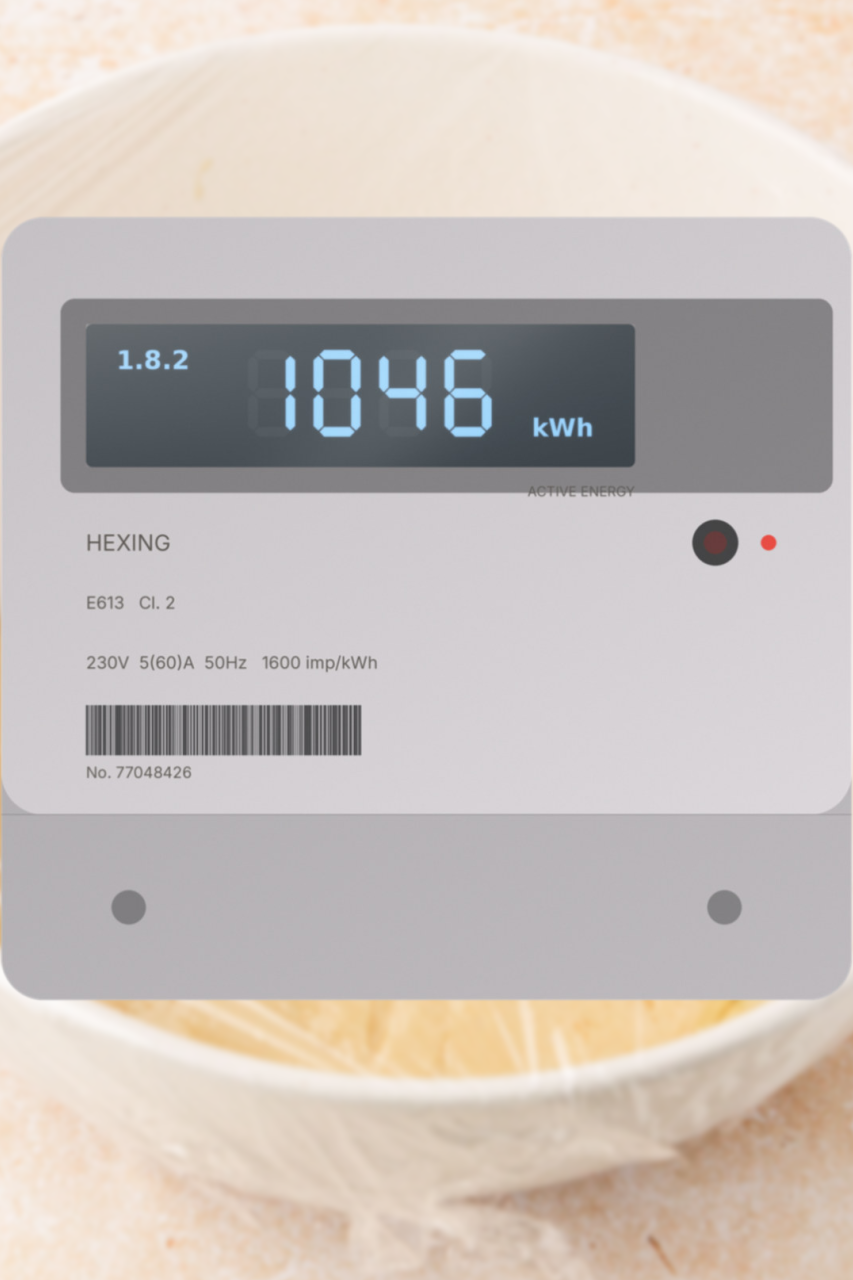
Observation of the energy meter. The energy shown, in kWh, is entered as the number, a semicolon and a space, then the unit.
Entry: 1046; kWh
